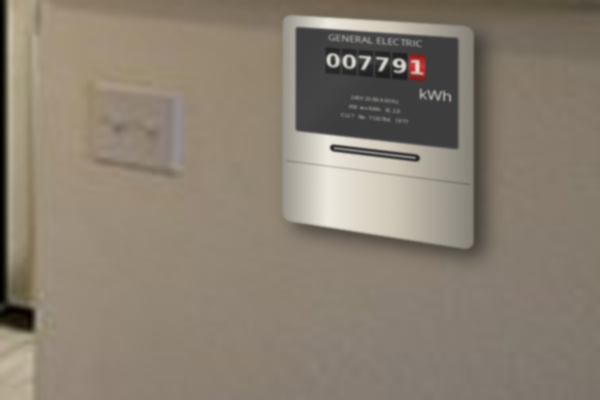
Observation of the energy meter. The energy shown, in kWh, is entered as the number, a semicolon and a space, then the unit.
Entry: 779.1; kWh
